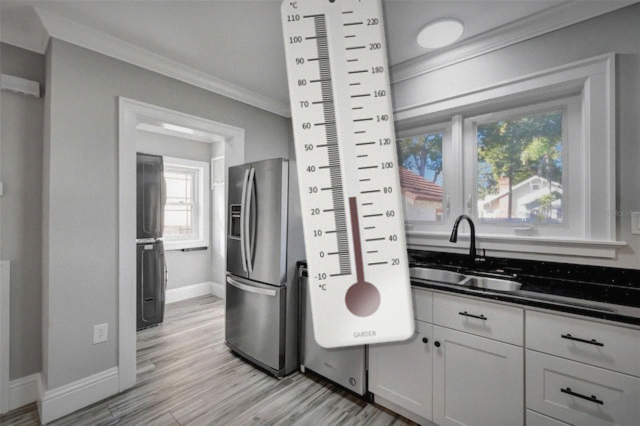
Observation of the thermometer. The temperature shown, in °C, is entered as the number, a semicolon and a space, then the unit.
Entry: 25; °C
